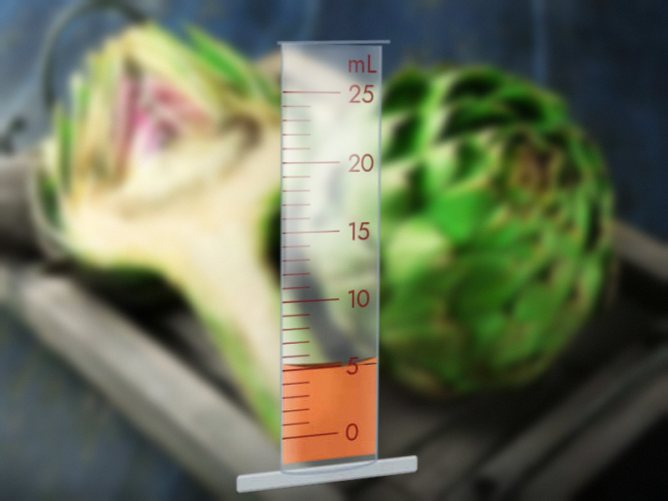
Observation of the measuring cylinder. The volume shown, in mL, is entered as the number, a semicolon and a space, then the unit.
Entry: 5; mL
